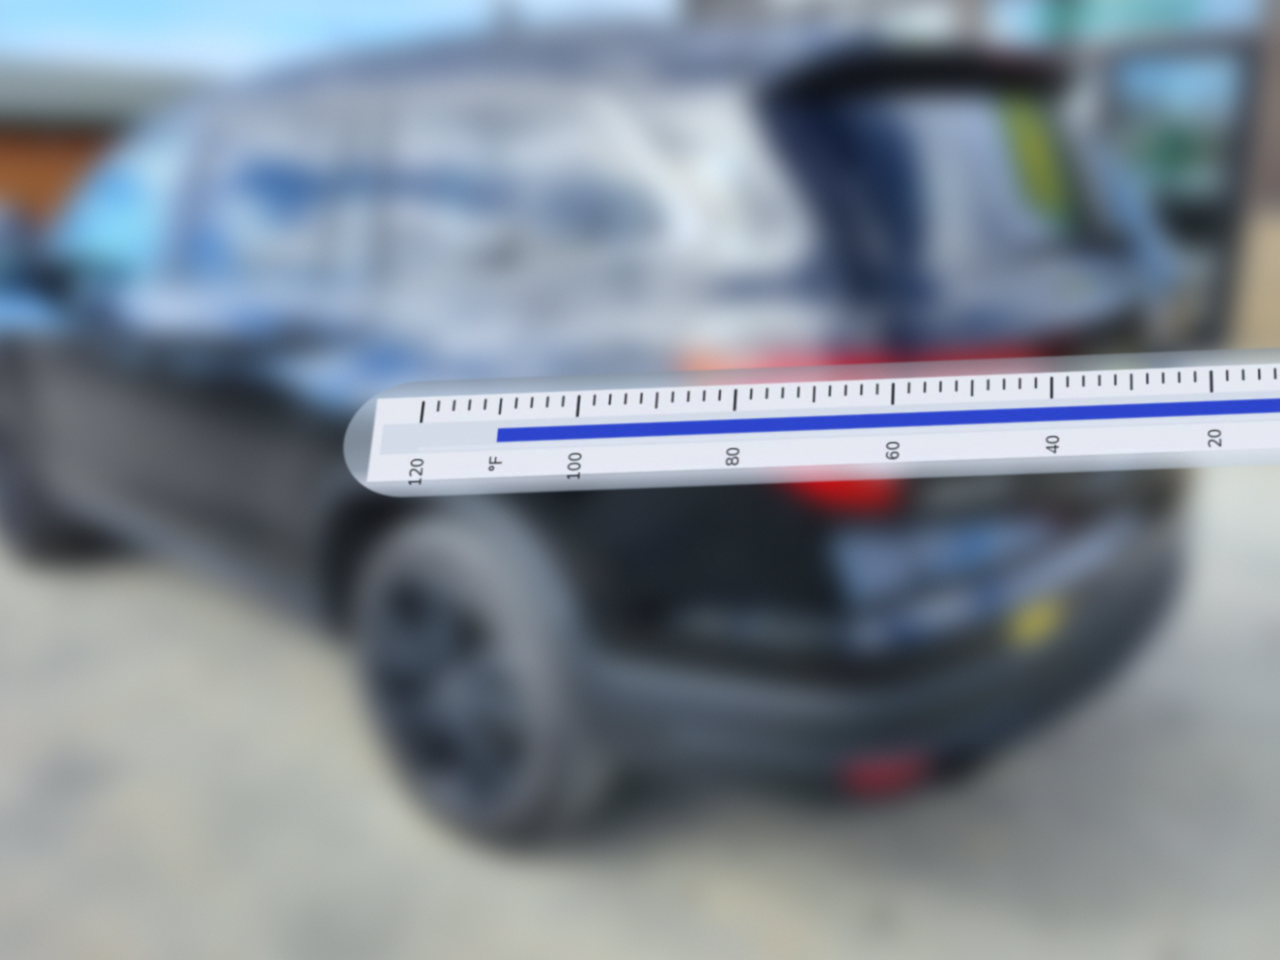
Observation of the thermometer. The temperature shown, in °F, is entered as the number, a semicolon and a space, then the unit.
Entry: 110; °F
